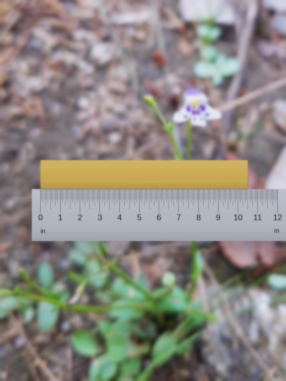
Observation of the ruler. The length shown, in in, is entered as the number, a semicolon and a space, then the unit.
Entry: 10.5; in
